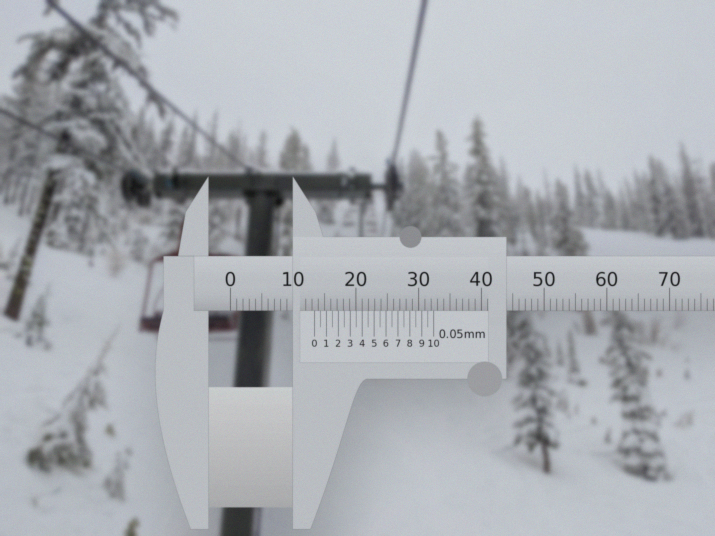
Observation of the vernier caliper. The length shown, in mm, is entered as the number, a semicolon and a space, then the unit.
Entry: 13.4; mm
